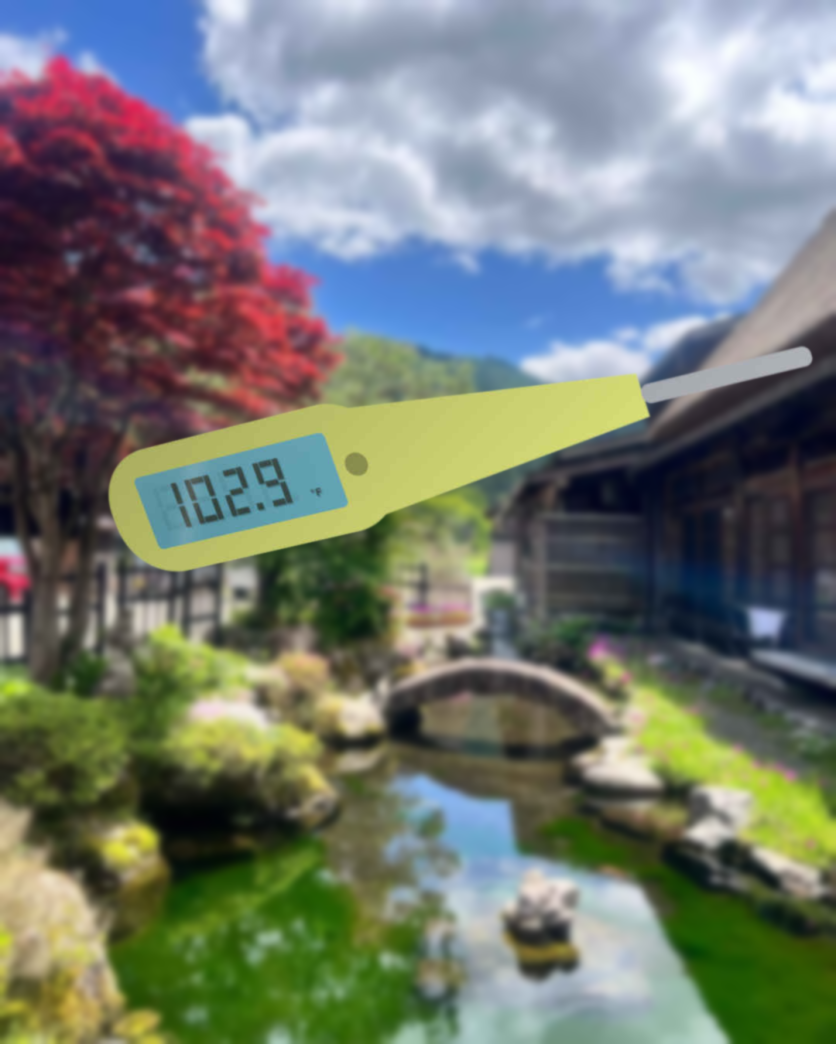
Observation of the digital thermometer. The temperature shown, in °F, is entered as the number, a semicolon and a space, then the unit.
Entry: 102.9; °F
